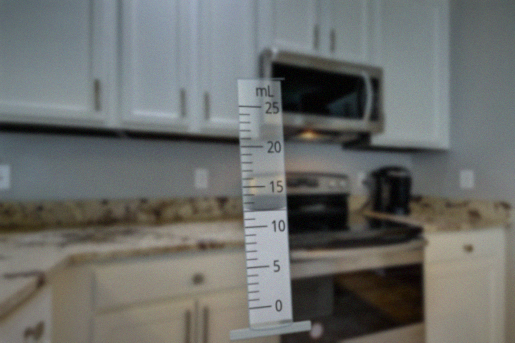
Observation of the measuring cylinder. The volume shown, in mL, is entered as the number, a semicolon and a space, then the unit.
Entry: 12; mL
